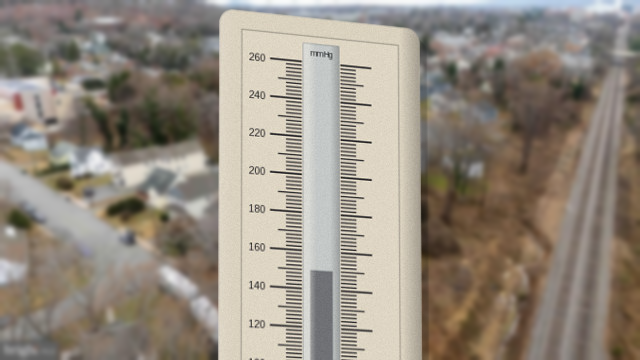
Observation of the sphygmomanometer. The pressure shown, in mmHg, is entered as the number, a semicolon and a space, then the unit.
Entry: 150; mmHg
